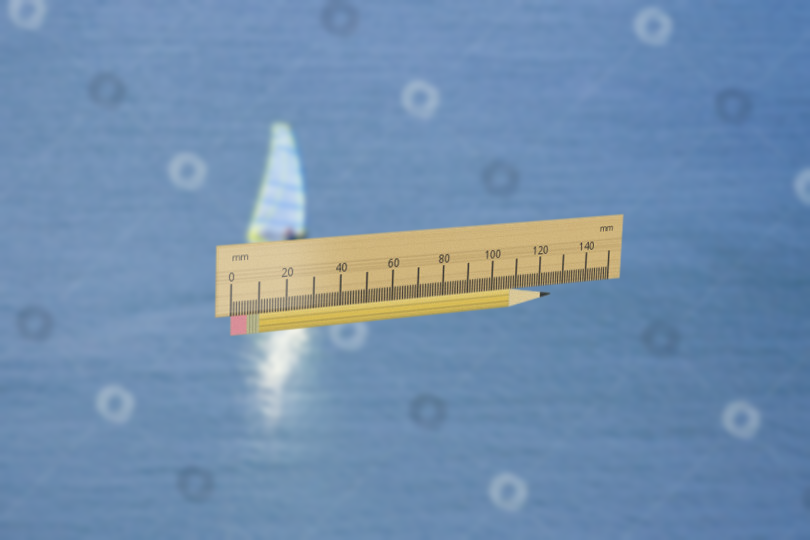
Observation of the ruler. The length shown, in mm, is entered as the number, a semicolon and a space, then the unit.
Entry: 125; mm
